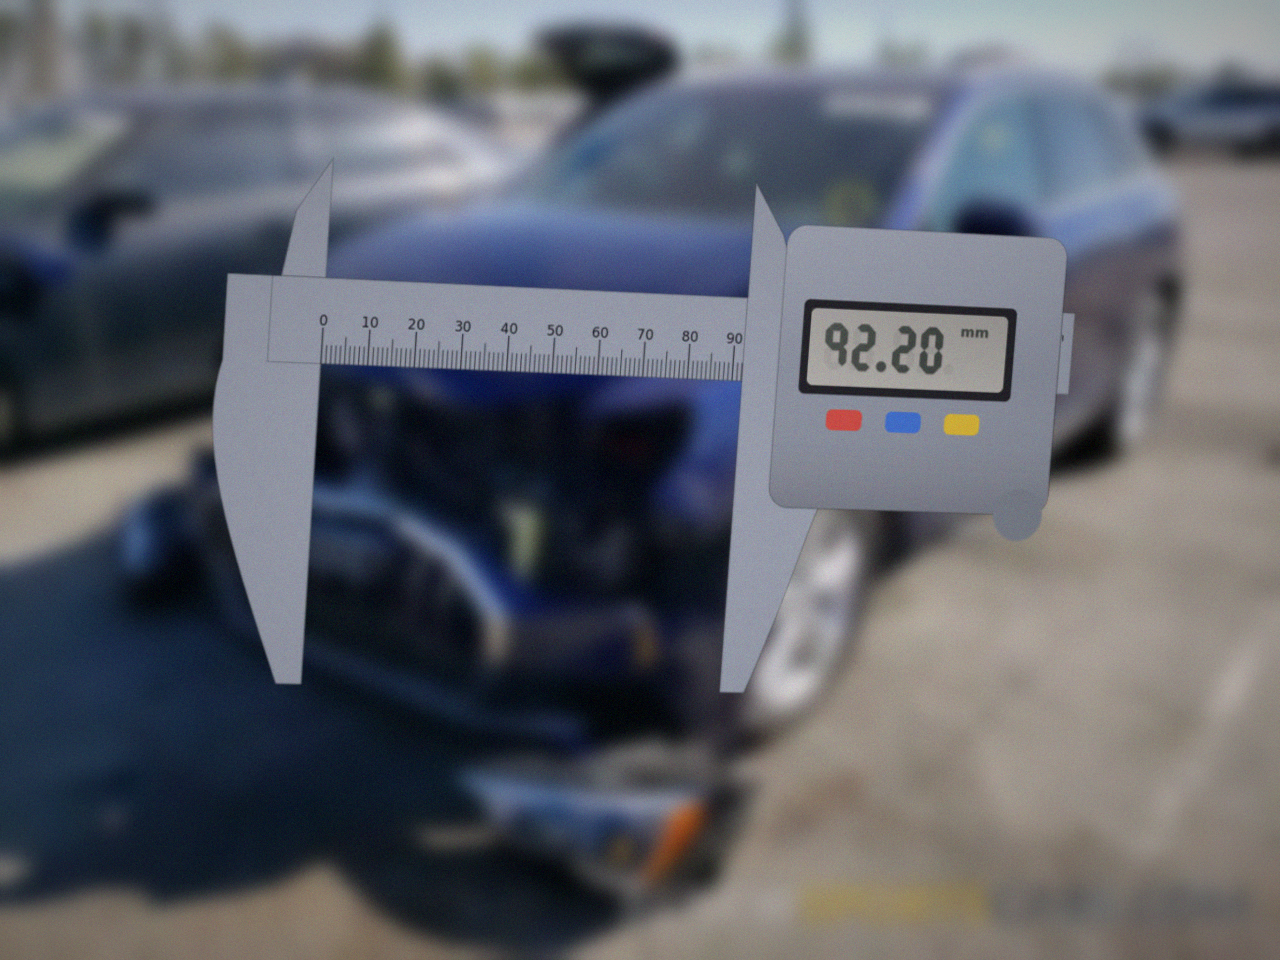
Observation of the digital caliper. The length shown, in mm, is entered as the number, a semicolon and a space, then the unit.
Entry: 92.20; mm
